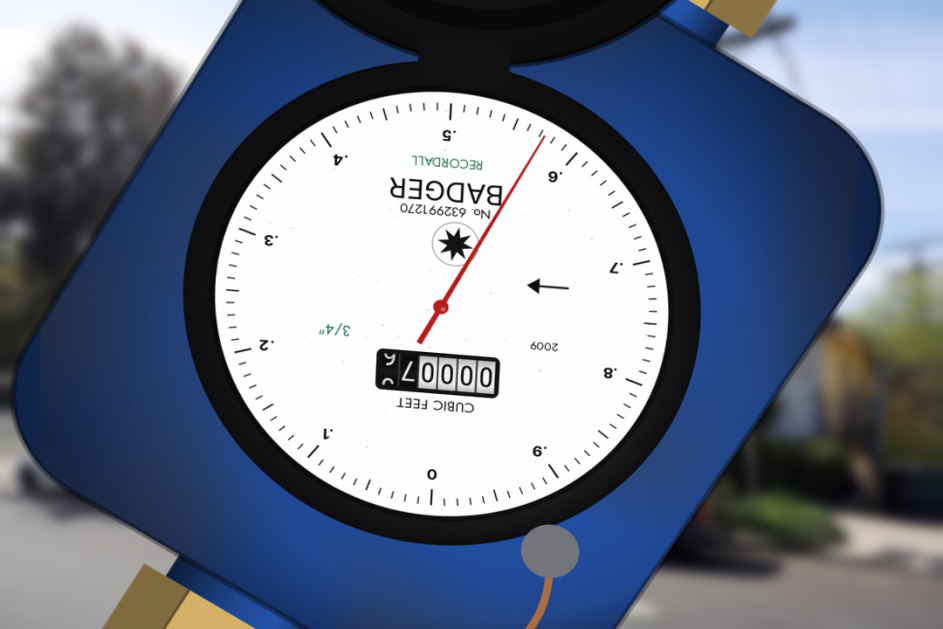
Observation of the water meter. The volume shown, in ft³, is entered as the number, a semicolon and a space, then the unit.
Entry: 75.57; ft³
